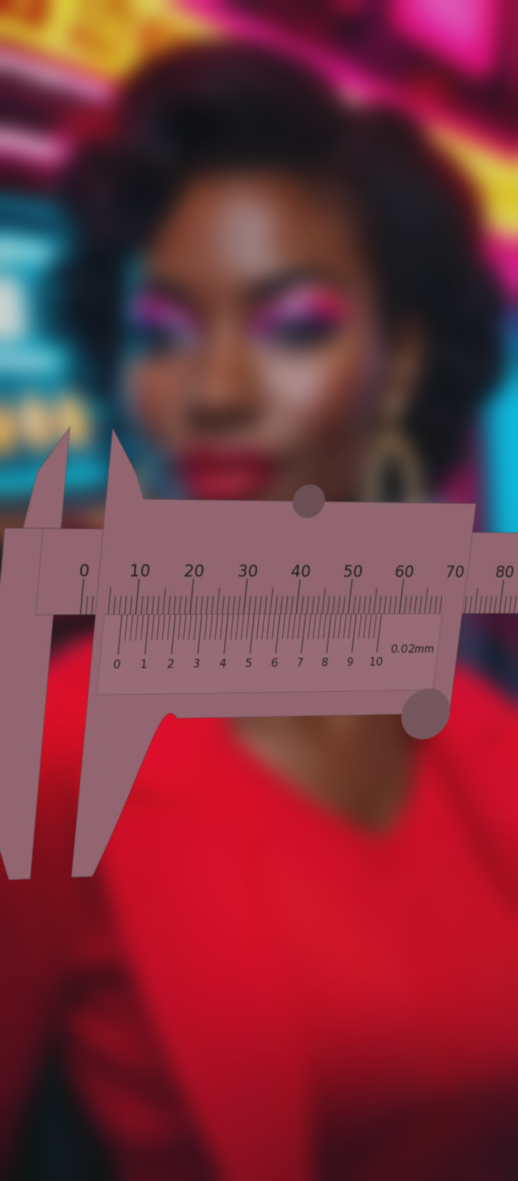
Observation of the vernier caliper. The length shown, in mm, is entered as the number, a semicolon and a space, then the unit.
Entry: 7.5; mm
